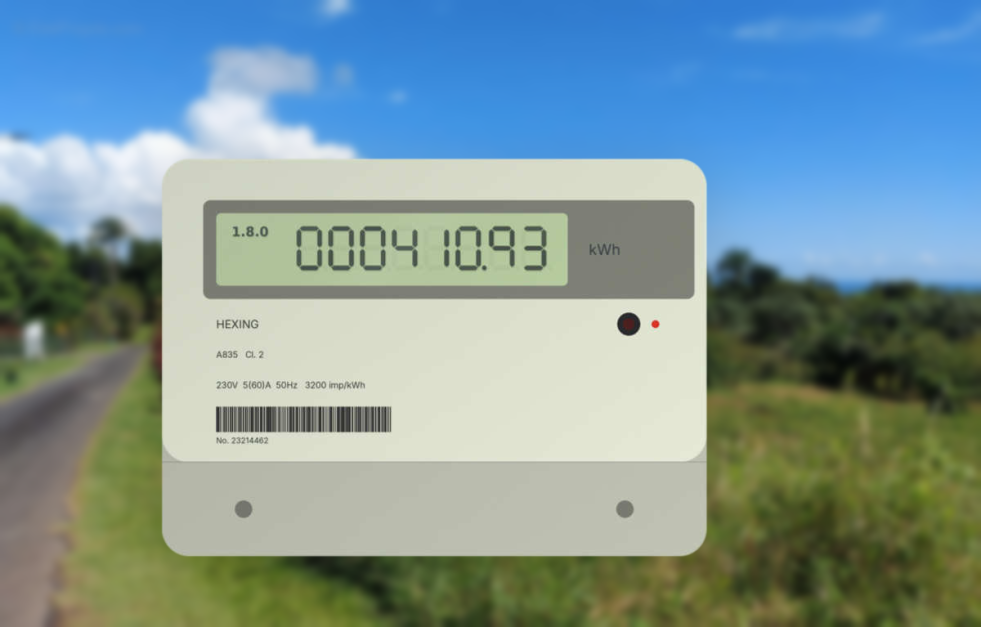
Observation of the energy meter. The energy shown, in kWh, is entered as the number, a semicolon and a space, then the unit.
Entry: 410.93; kWh
